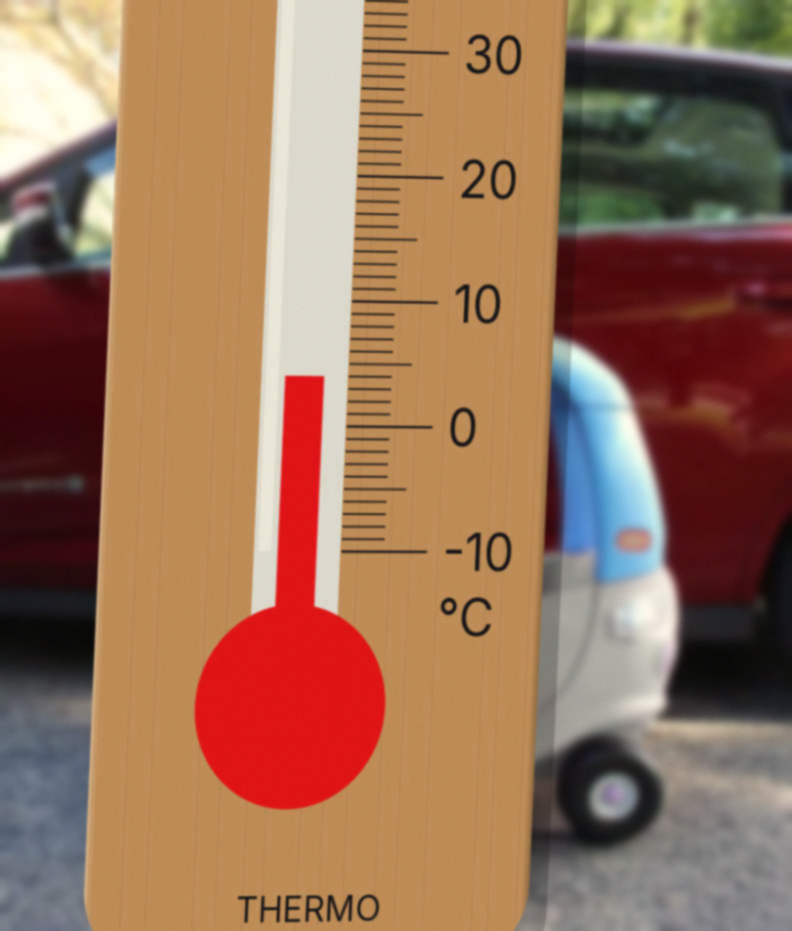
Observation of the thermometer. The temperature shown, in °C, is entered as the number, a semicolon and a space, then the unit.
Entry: 4; °C
